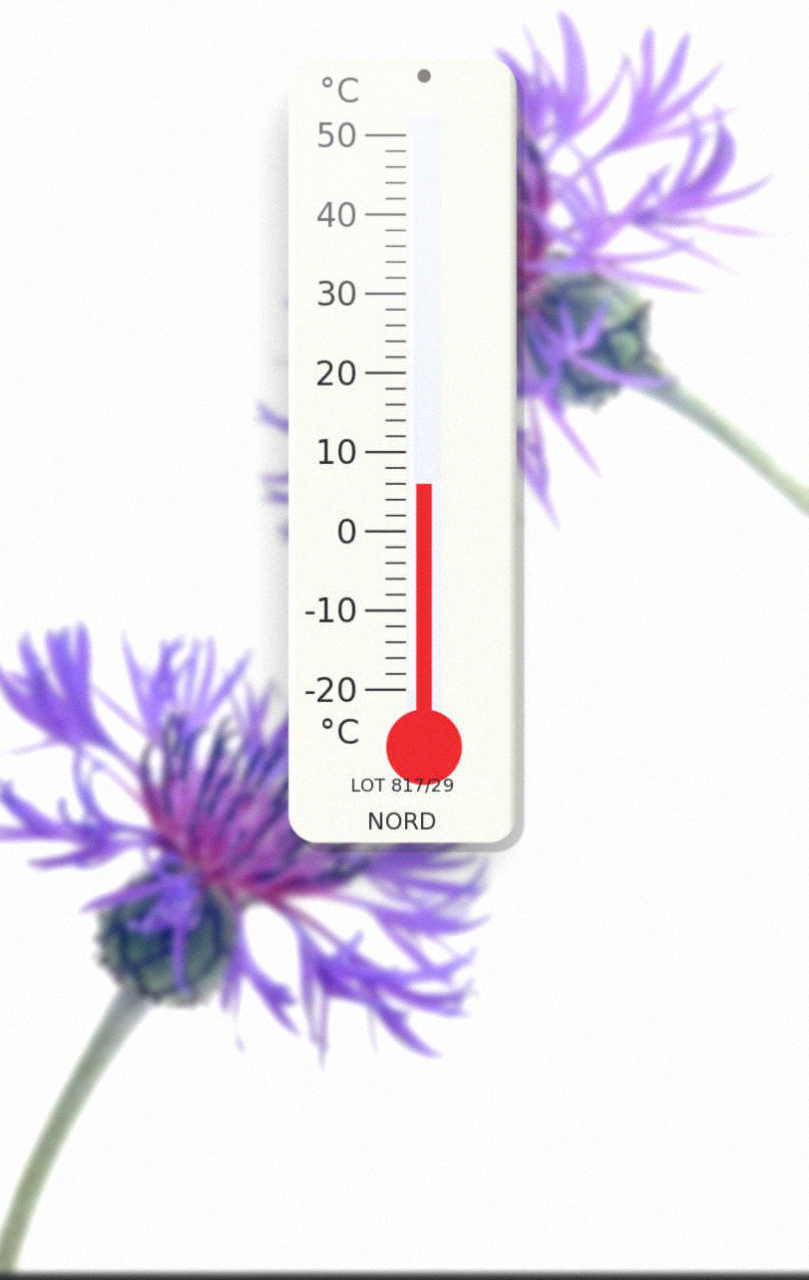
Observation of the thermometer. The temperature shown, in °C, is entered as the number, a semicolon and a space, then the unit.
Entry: 6; °C
